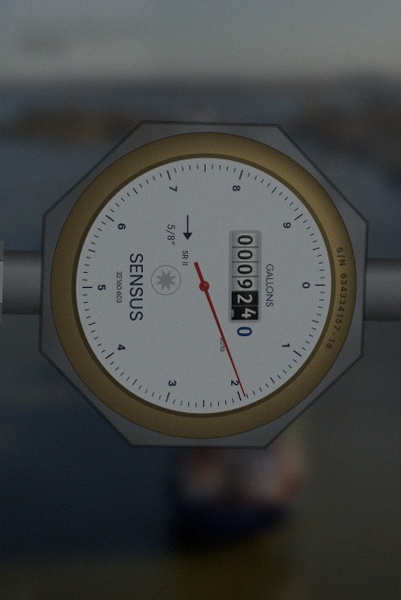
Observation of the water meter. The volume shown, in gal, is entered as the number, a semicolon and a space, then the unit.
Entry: 9241.9; gal
